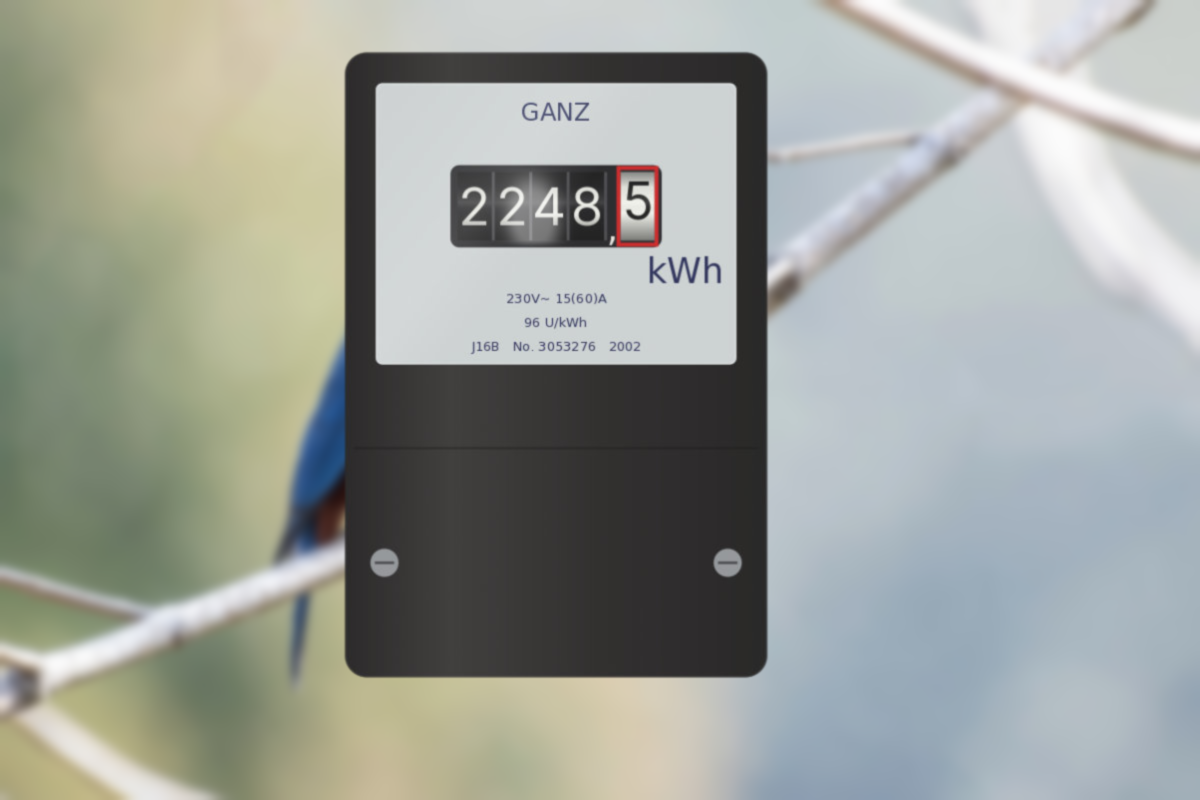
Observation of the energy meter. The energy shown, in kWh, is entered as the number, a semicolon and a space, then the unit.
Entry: 2248.5; kWh
